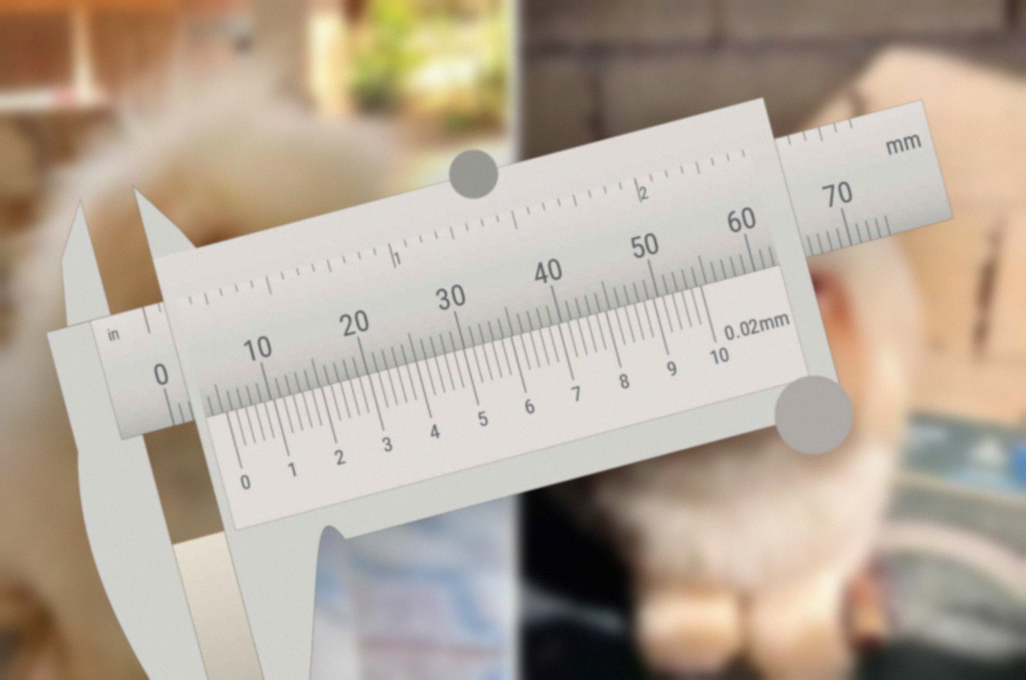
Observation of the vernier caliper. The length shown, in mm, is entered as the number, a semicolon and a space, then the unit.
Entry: 5.4; mm
